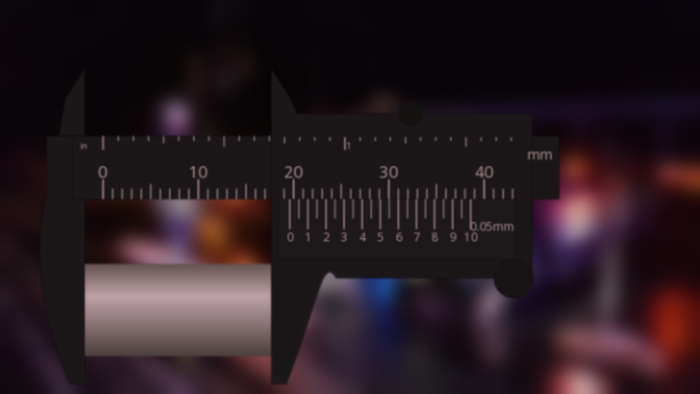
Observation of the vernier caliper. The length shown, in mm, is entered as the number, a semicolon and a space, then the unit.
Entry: 19.6; mm
